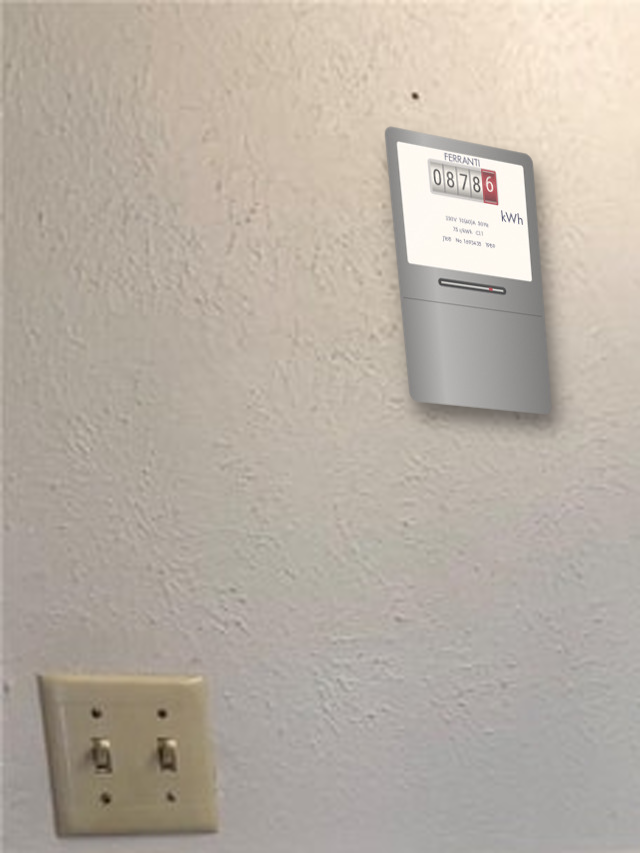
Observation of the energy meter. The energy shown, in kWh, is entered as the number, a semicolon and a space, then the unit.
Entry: 878.6; kWh
